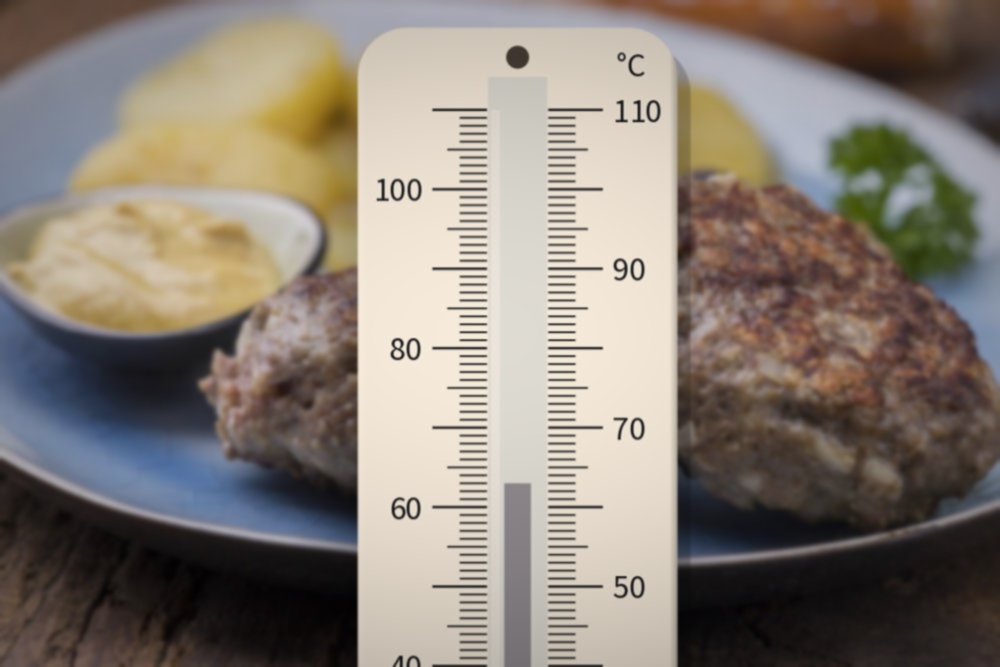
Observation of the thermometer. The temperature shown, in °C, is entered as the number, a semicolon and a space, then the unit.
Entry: 63; °C
